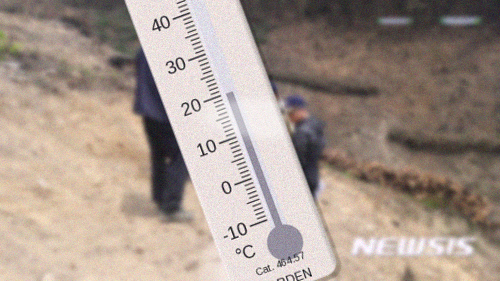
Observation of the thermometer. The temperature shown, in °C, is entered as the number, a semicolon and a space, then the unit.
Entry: 20; °C
